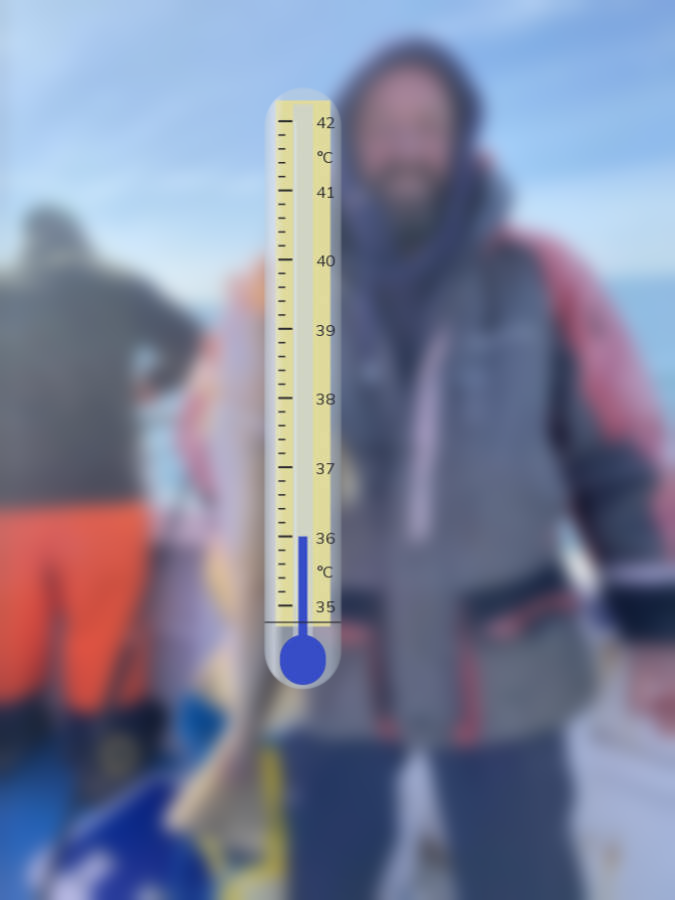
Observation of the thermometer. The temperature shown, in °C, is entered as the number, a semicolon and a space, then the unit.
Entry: 36; °C
